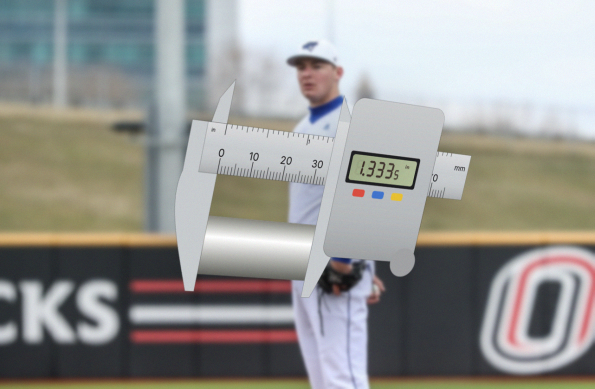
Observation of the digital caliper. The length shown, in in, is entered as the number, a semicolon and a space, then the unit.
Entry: 1.3335; in
